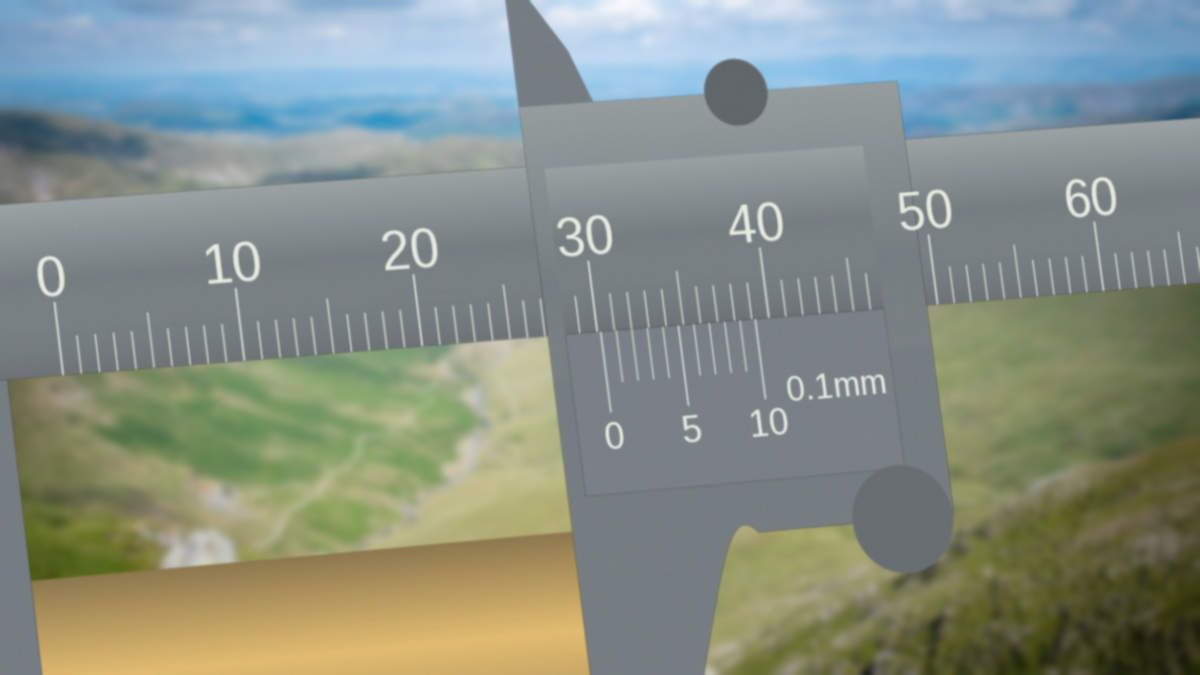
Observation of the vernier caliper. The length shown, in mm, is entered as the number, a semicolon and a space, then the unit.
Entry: 30.2; mm
